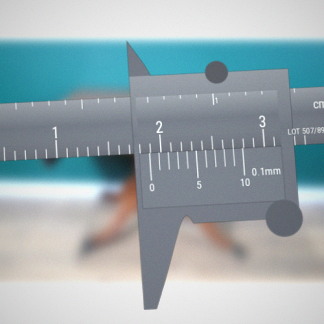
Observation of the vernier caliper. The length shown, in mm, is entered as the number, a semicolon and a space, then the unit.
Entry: 18.9; mm
